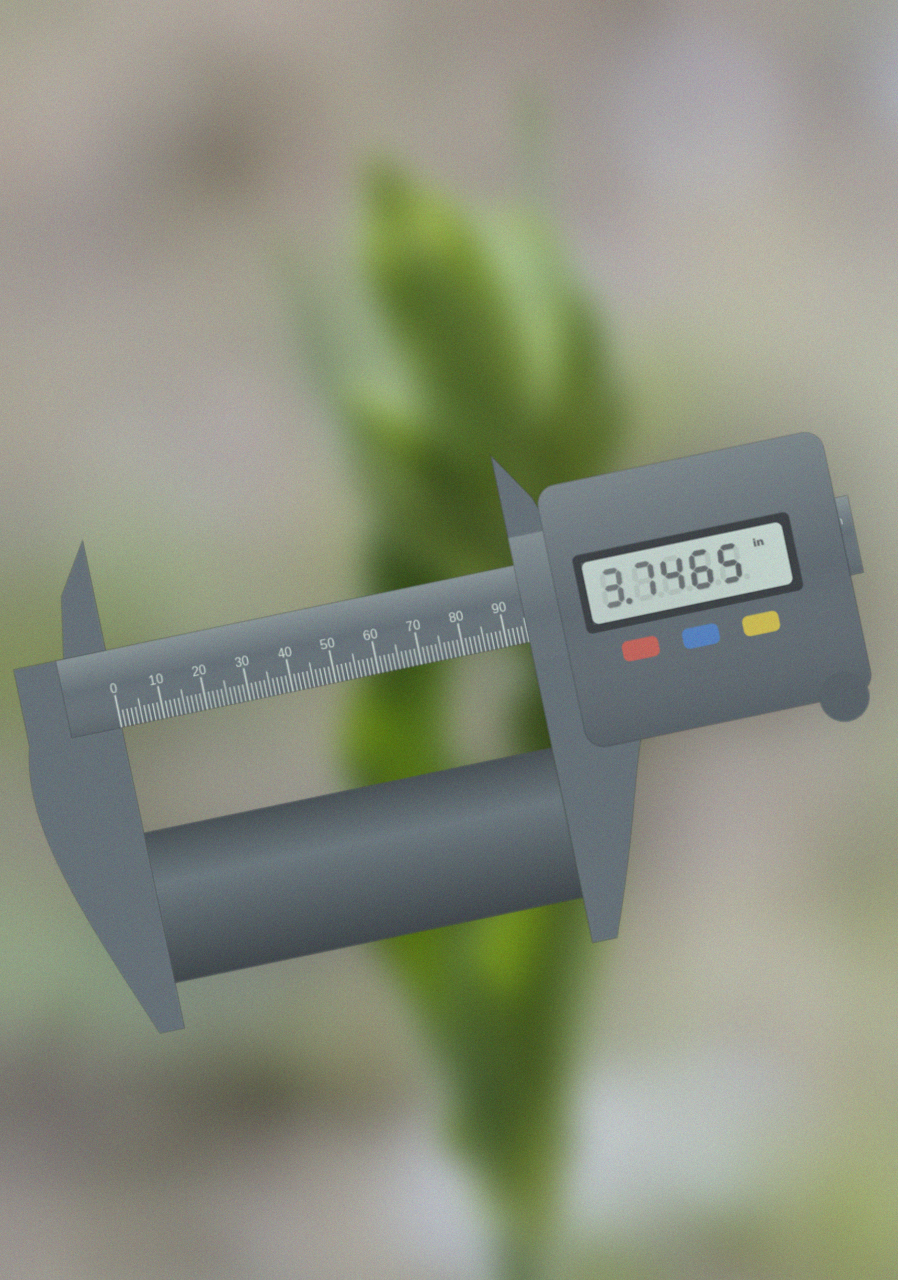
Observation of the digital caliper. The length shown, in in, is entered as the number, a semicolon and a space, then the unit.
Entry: 3.7465; in
